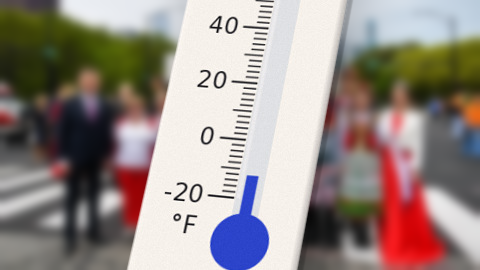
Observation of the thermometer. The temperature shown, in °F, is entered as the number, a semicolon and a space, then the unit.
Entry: -12; °F
